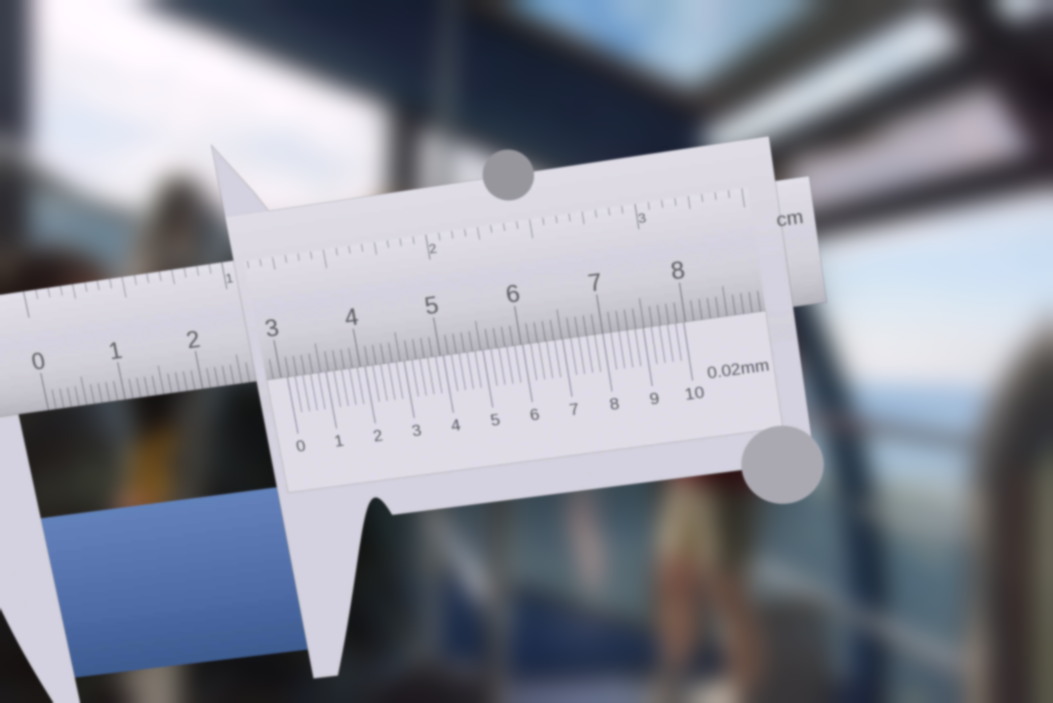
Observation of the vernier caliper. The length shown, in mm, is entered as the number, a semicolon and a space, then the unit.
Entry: 30.8; mm
